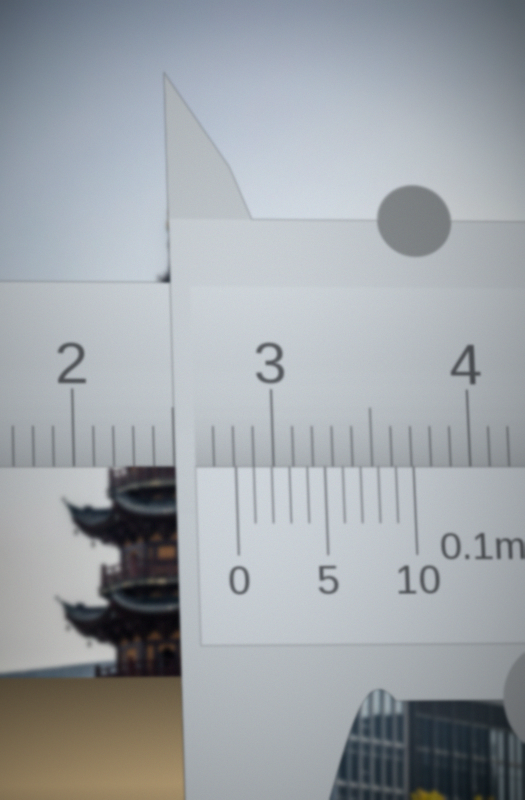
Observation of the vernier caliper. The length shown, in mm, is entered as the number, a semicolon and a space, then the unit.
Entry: 28.1; mm
